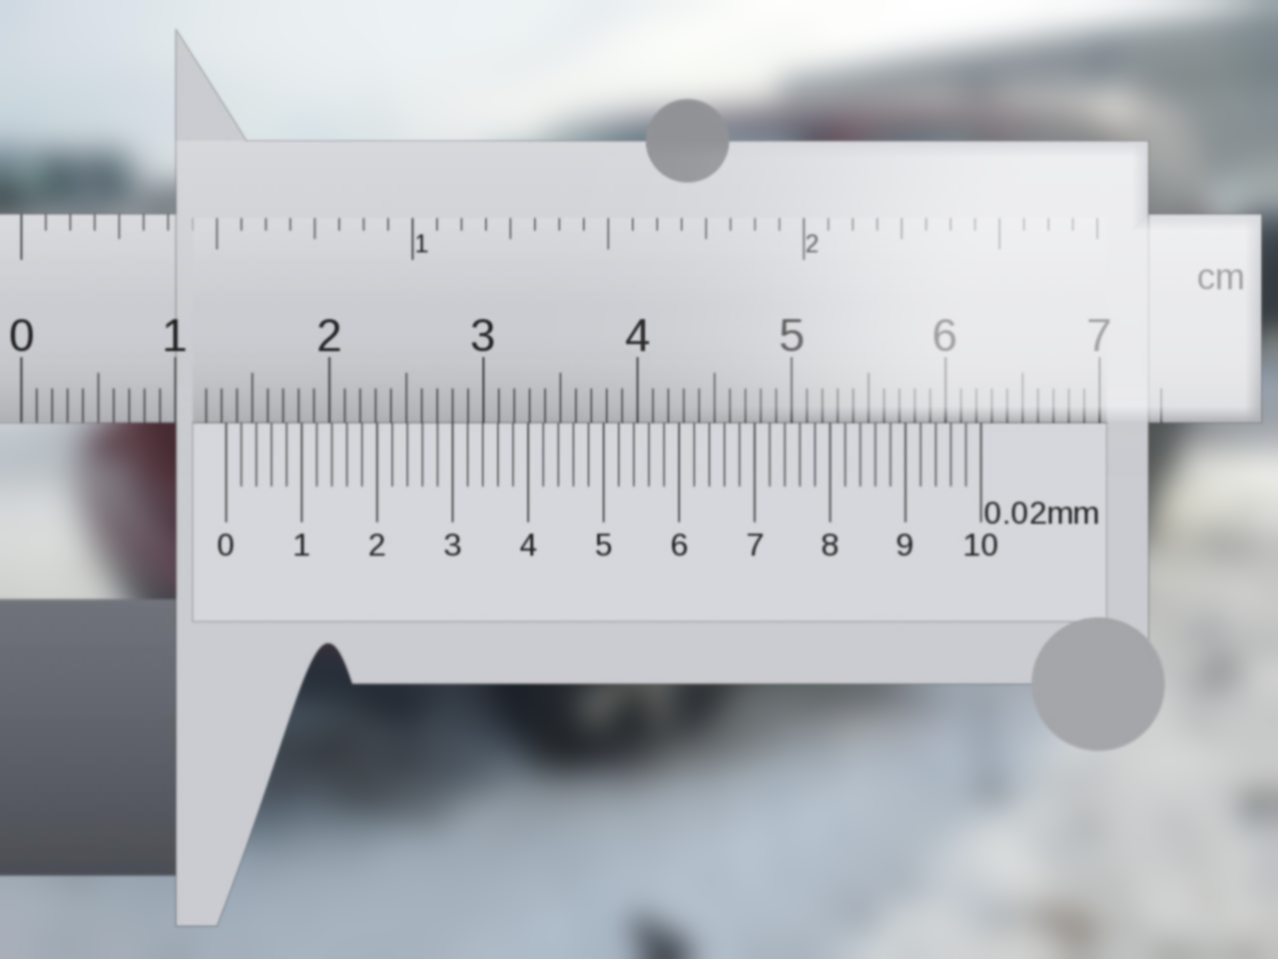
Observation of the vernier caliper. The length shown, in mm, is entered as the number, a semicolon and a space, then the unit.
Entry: 13.3; mm
